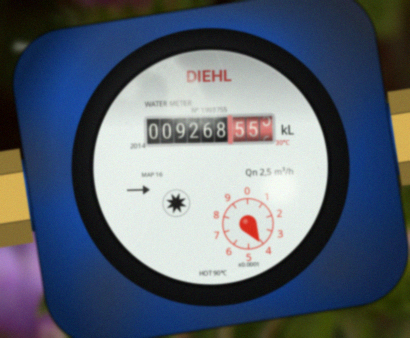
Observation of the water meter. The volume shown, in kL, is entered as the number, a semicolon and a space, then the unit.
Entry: 9268.5554; kL
